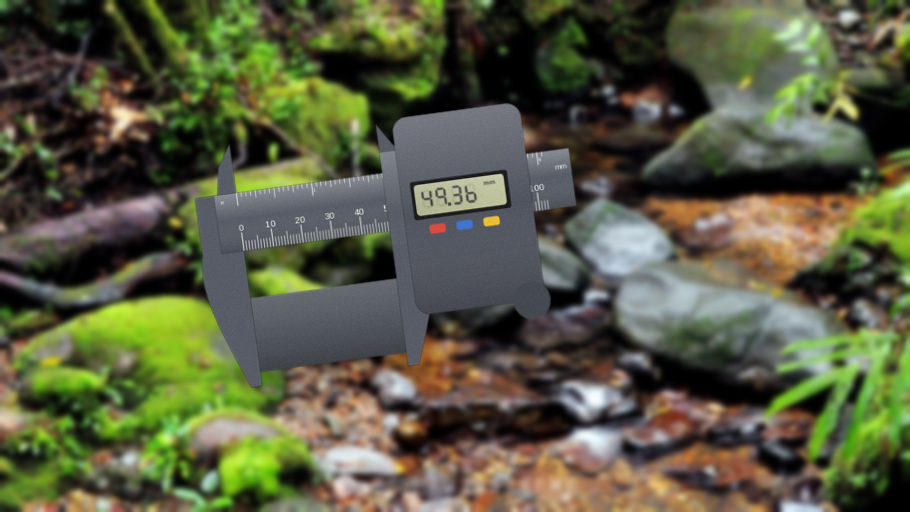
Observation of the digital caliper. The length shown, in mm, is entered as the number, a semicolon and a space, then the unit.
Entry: 49.36; mm
